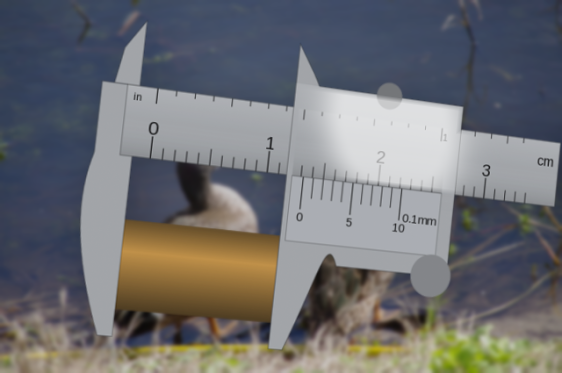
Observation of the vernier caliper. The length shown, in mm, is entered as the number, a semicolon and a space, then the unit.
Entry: 13.2; mm
